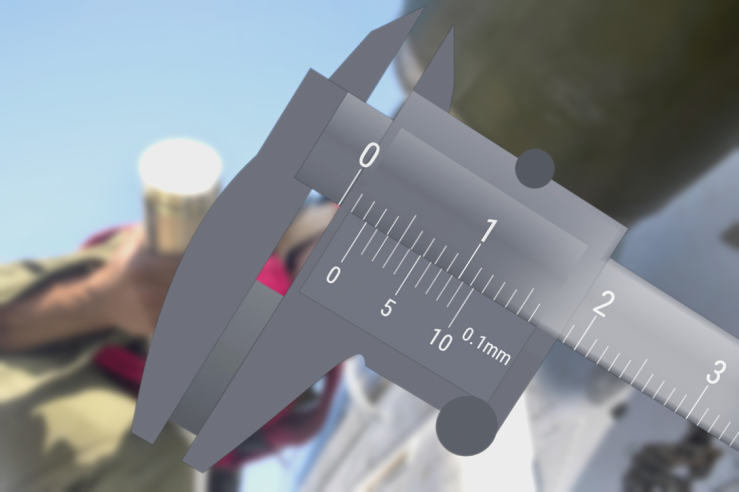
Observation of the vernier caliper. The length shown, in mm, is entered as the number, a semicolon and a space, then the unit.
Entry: 2.3; mm
